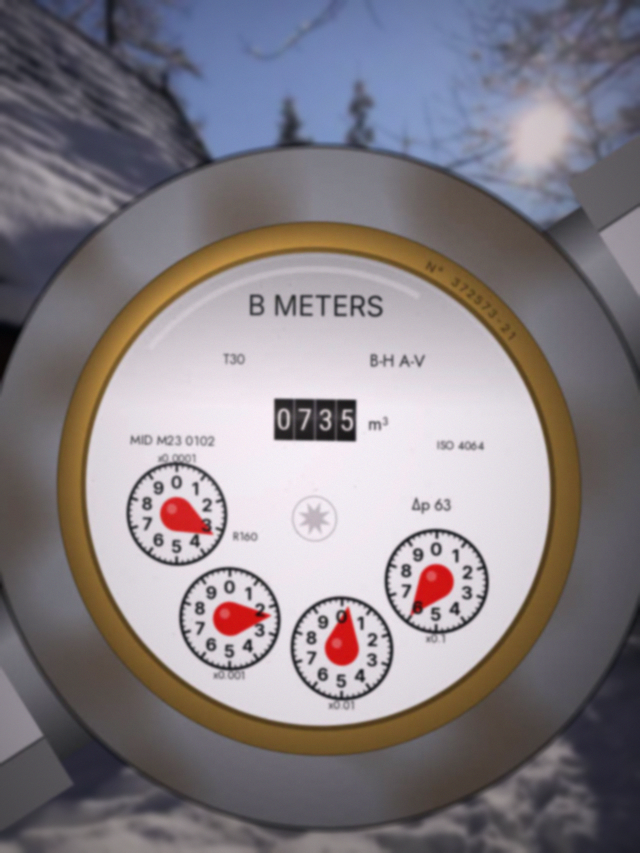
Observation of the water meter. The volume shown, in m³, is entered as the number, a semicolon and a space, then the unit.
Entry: 735.6023; m³
